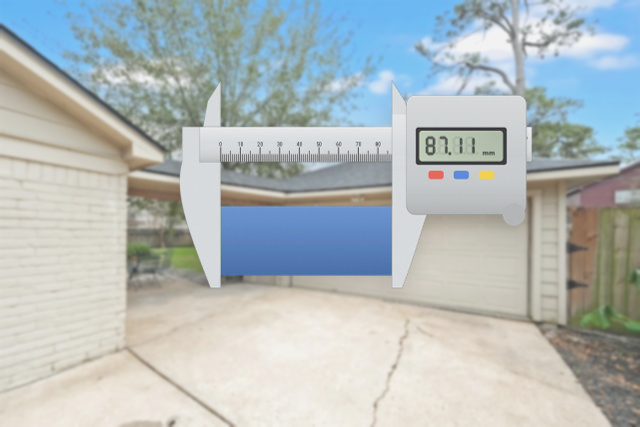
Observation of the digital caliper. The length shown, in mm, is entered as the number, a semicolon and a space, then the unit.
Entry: 87.11; mm
